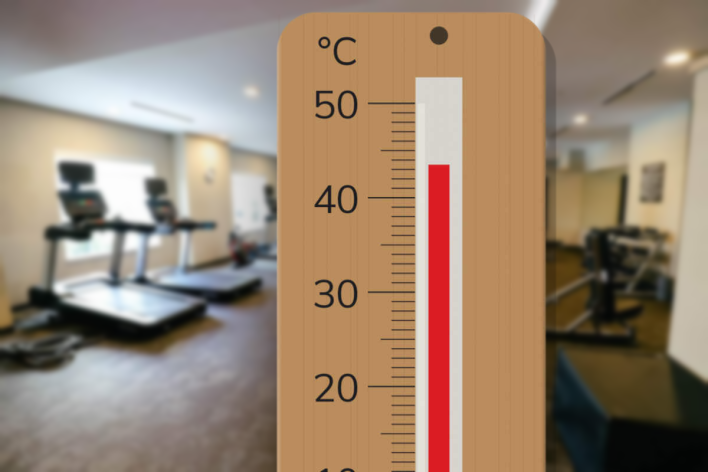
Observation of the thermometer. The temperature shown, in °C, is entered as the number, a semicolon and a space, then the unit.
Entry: 43.5; °C
